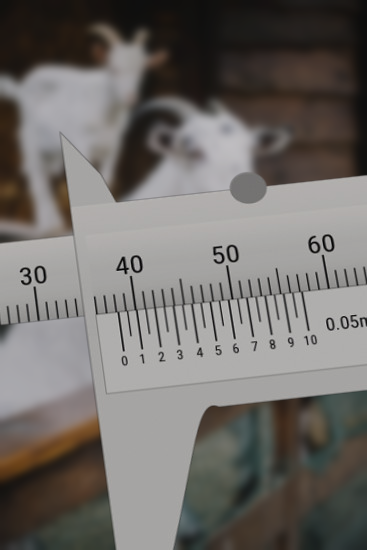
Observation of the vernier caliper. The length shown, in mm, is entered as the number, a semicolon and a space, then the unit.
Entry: 38.2; mm
